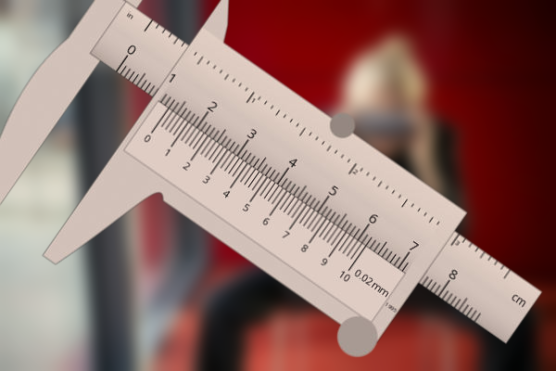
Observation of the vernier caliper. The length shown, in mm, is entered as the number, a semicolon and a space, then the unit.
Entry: 13.0; mm
